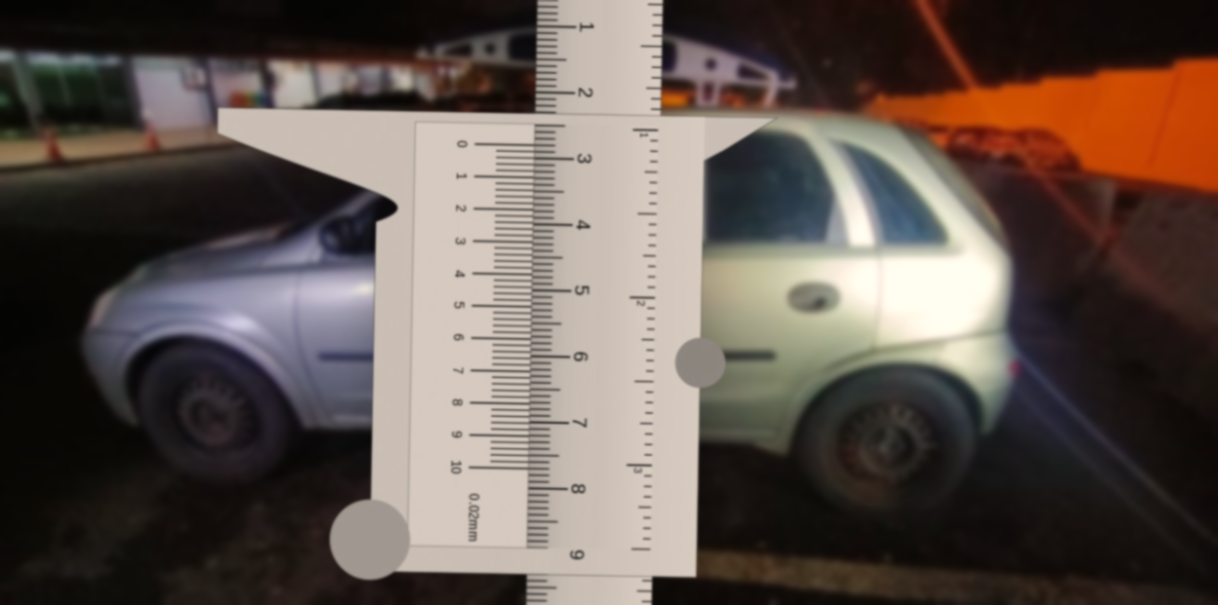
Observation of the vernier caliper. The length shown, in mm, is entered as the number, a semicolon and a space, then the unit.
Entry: 28.0; mm
